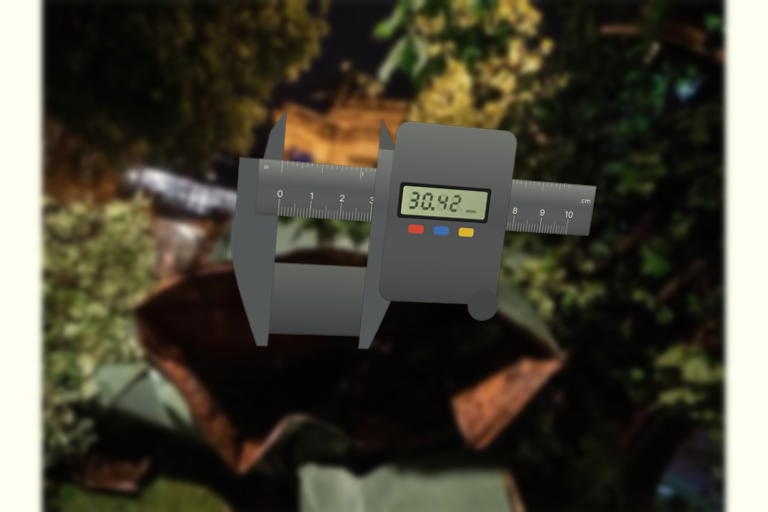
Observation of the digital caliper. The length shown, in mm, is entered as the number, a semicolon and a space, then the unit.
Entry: 30.42; mm
